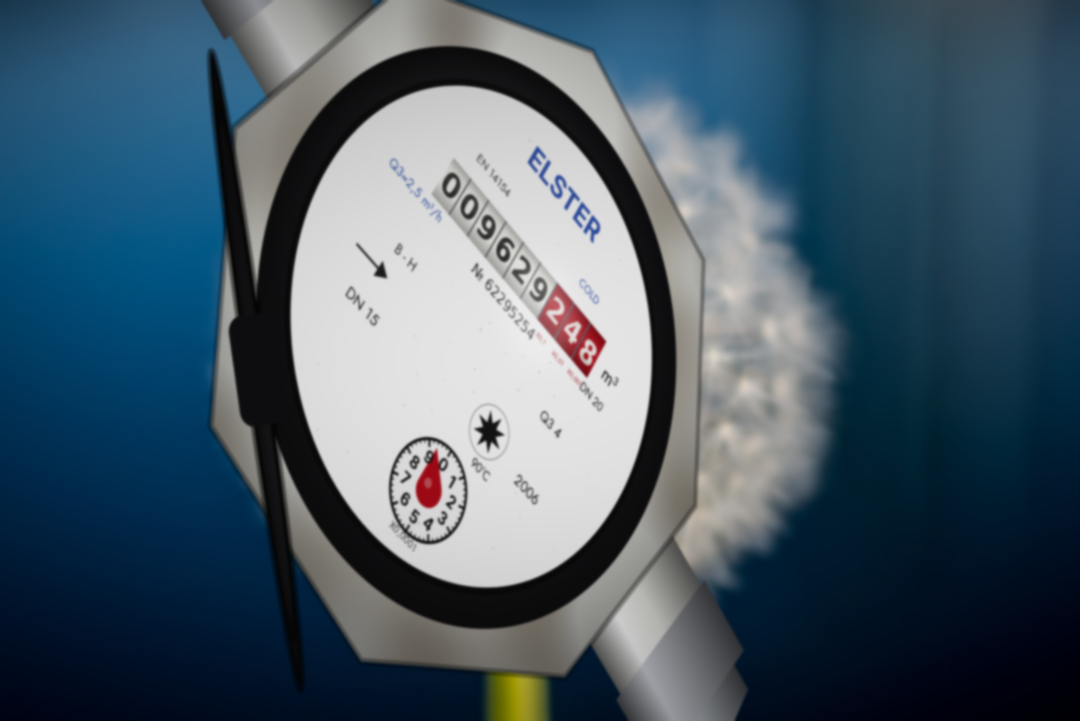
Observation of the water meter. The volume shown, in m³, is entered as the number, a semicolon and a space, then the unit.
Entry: 9629.2479; m³
